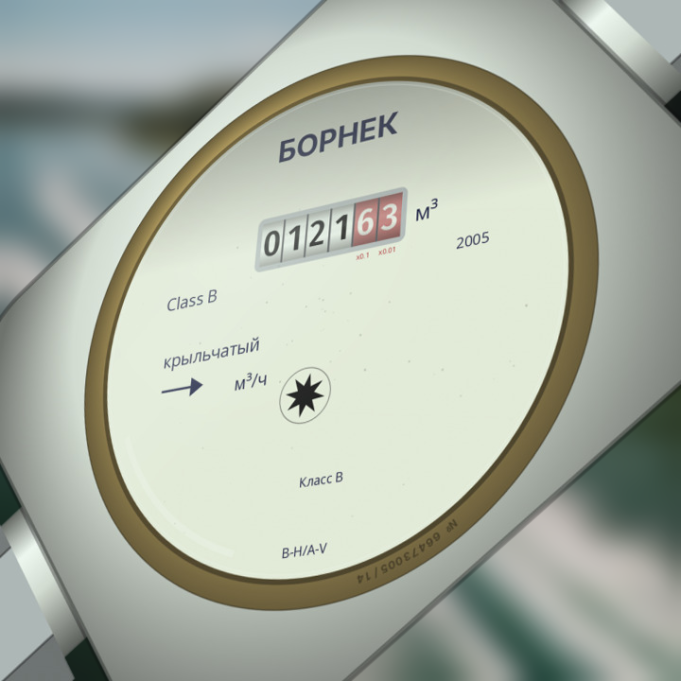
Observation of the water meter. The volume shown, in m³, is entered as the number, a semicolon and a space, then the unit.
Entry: 121.63; m³
